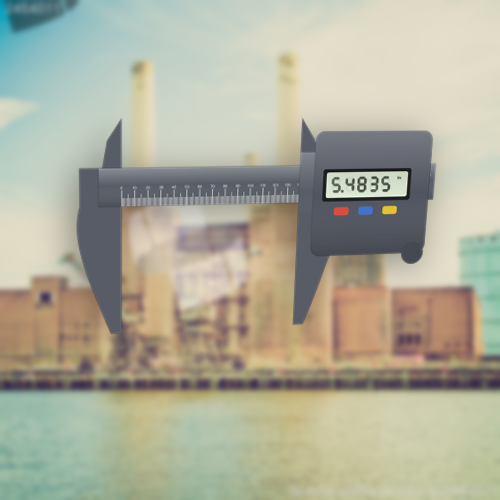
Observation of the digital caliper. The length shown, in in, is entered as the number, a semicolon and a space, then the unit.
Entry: 5.4835; in
